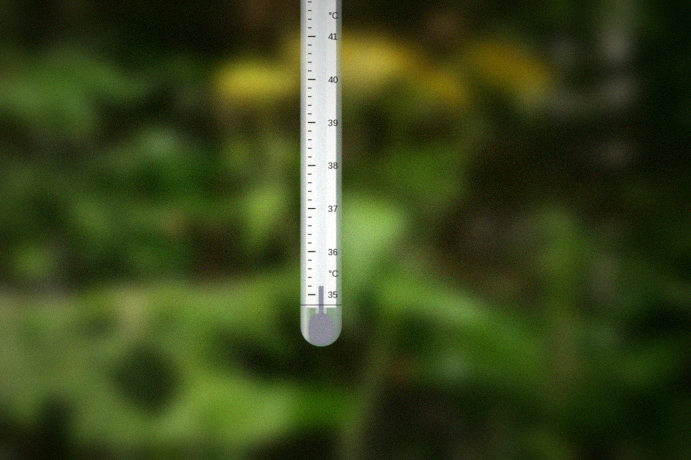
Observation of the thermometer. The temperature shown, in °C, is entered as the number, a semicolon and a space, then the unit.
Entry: 35.2; °C
